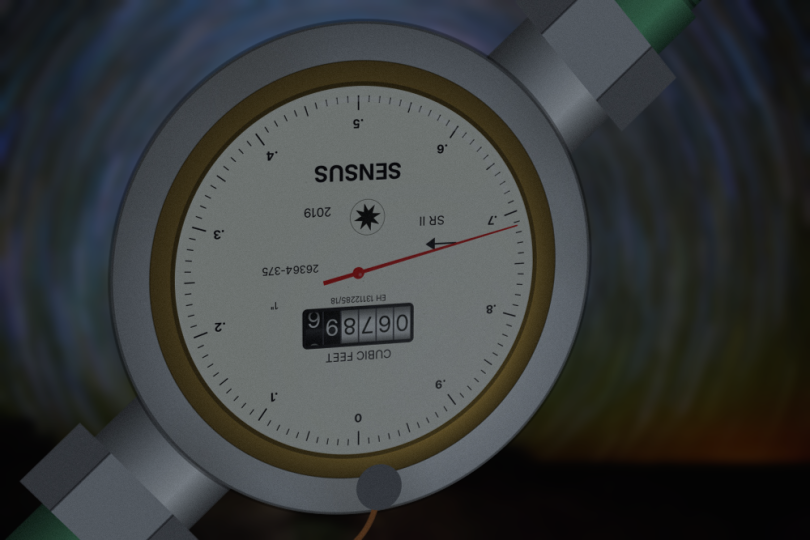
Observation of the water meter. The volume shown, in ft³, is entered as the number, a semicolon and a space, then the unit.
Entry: 67895.71; ft³
